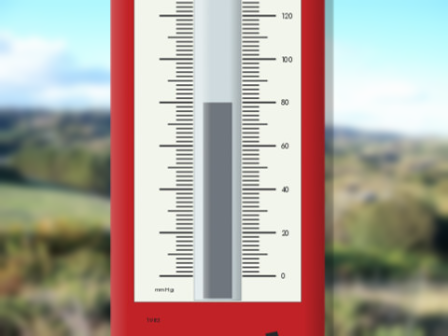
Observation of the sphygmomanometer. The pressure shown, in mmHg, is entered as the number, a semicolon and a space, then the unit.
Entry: 80; mmHg
